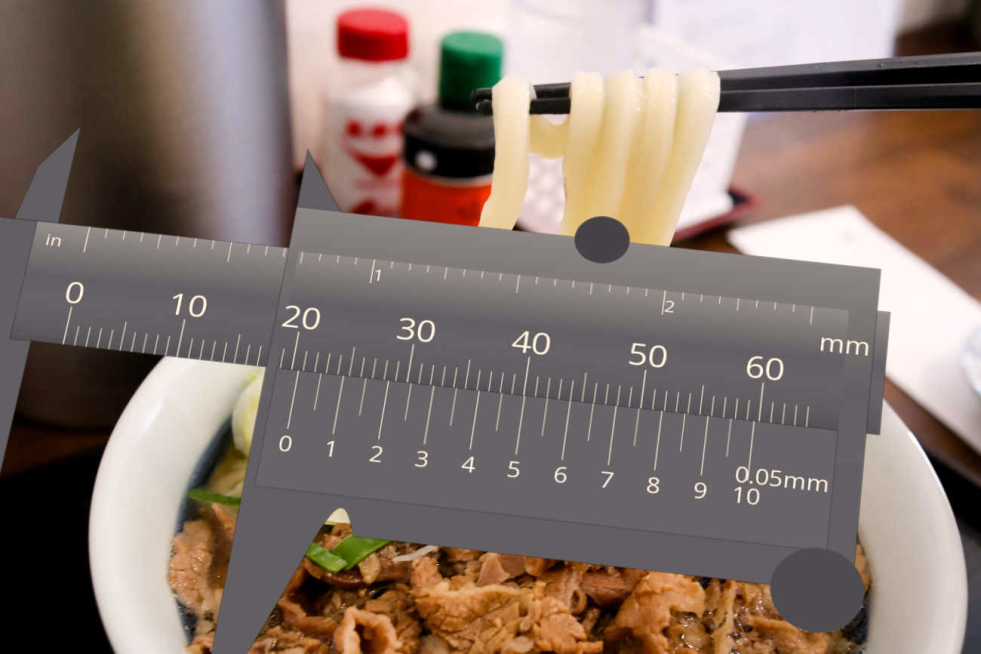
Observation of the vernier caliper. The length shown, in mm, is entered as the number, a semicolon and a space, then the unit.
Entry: 20.6; mm
